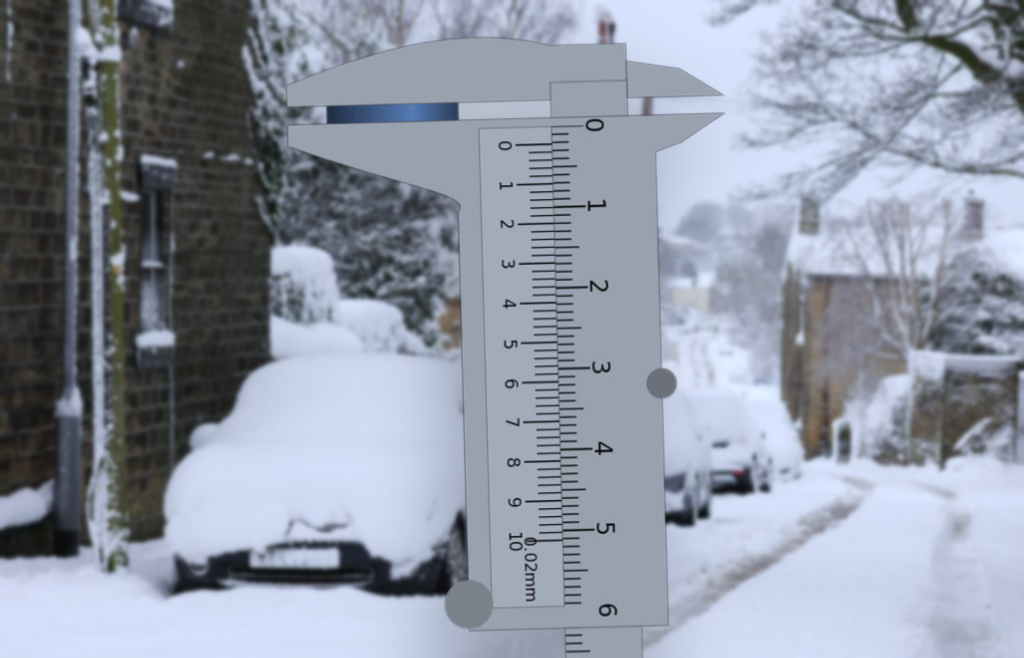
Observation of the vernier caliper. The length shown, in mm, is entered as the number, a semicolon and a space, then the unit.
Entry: 2.2; mm
